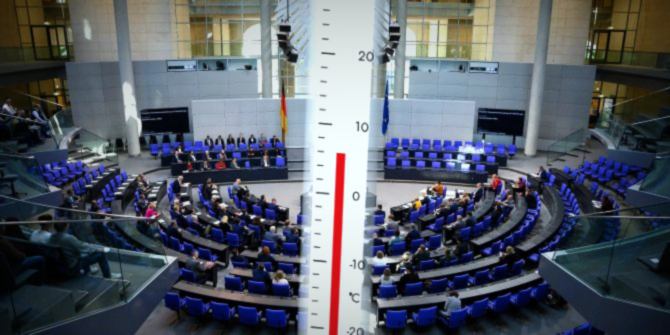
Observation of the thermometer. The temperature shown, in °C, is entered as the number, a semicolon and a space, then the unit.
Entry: 6; °C
